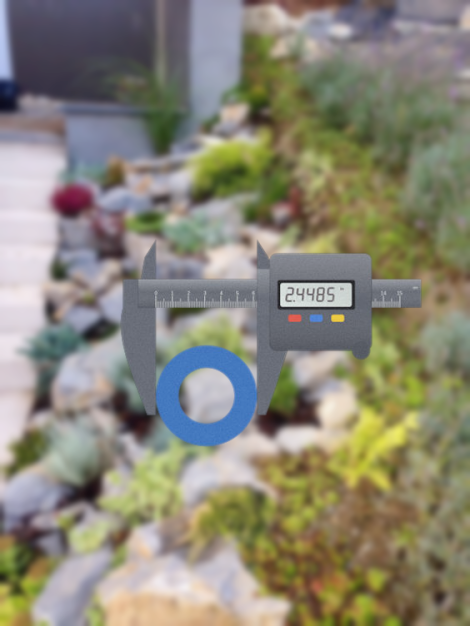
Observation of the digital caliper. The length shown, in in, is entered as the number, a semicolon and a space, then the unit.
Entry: 2.4485; in
